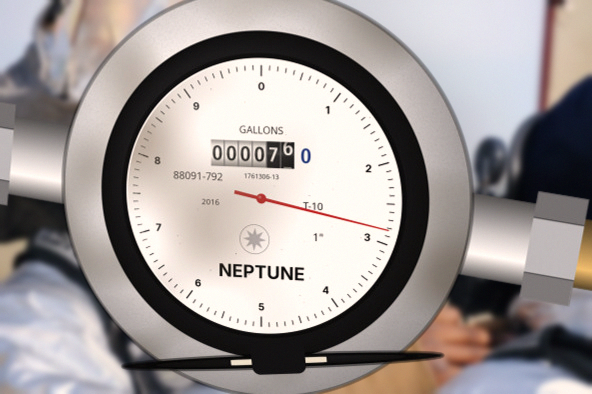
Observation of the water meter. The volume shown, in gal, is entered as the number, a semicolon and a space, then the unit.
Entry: 762.8; gal
